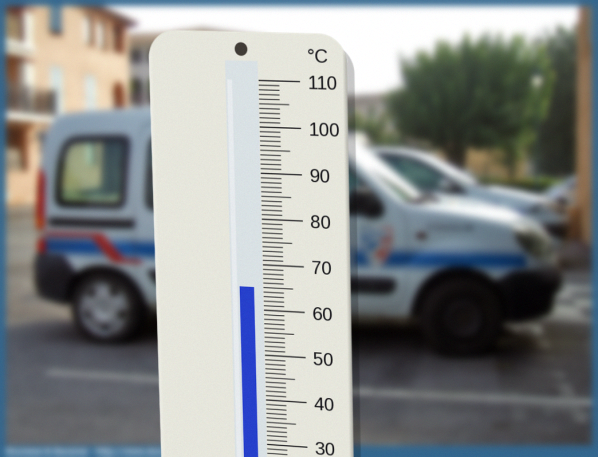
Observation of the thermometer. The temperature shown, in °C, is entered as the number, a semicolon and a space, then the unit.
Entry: 65; °C
